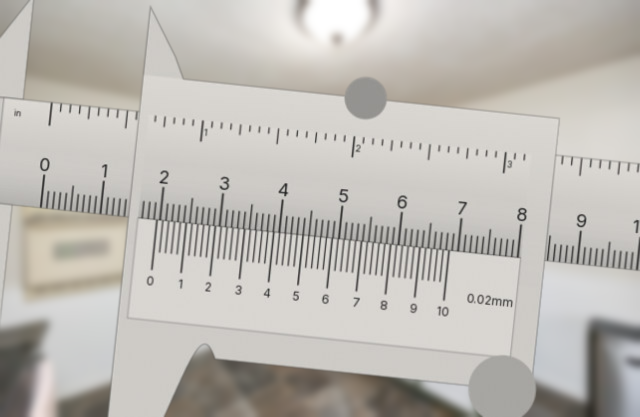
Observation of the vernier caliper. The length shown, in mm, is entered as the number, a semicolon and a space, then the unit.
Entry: 19.5; mm
